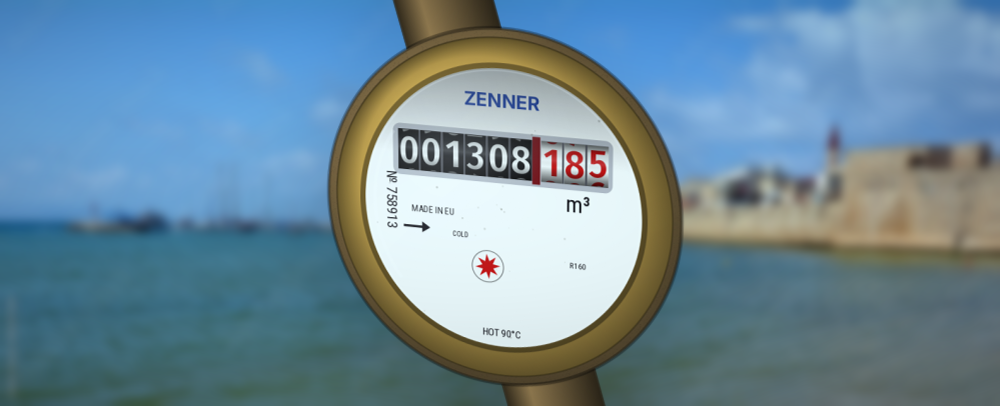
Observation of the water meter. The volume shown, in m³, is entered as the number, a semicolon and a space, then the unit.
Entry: 1308.185; m³
